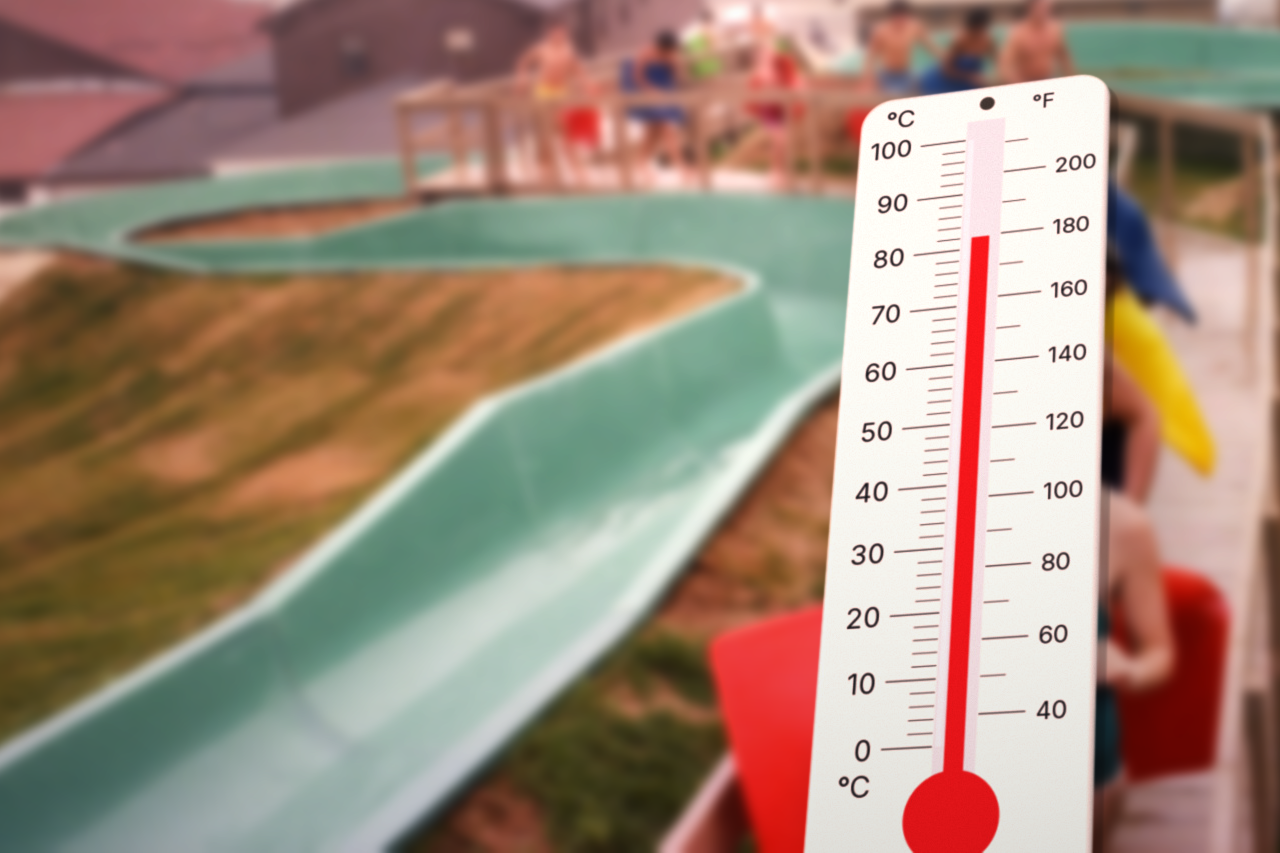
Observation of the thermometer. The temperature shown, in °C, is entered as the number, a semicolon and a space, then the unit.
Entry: 82; °C
